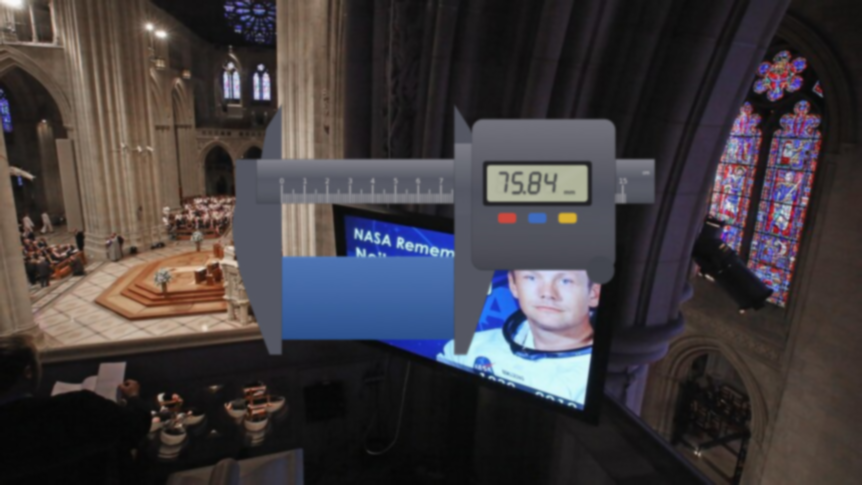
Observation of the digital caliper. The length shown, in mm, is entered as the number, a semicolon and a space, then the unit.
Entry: 75.84; mm
